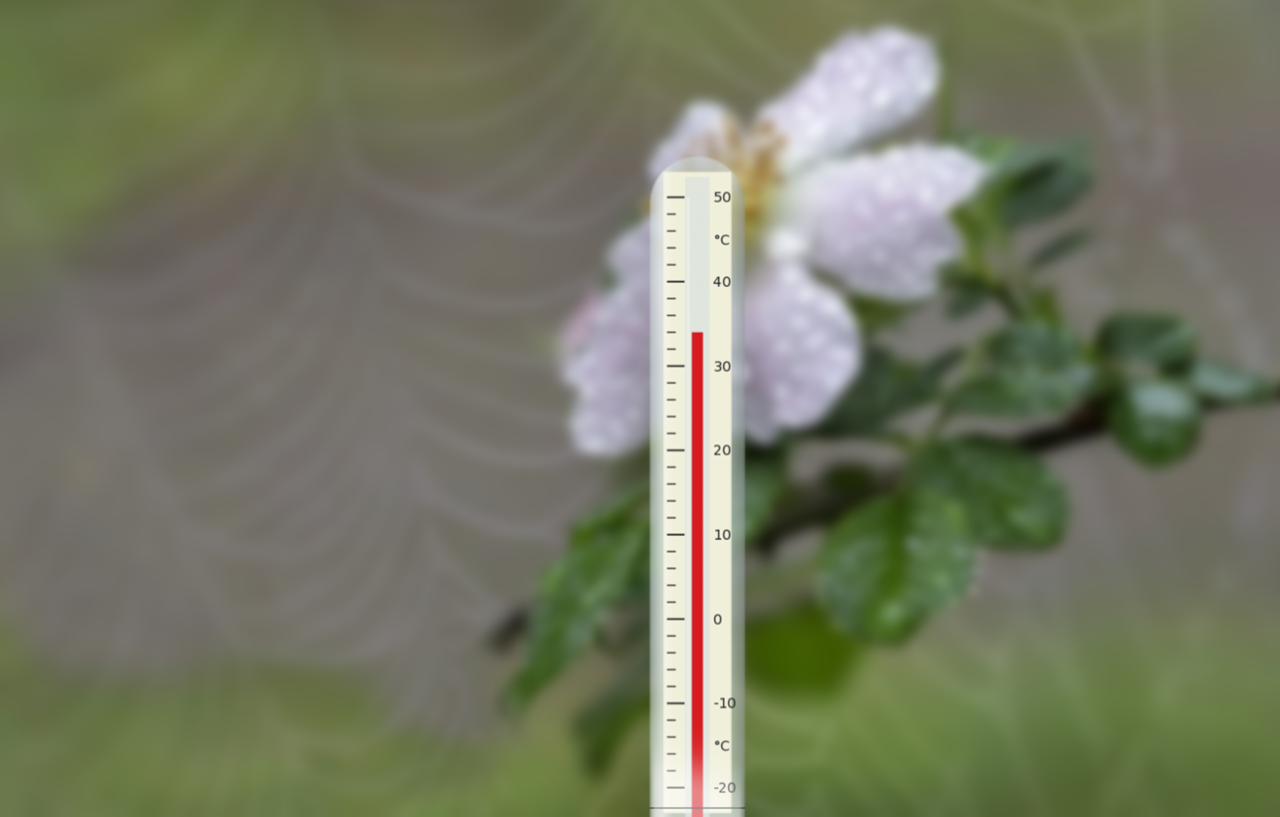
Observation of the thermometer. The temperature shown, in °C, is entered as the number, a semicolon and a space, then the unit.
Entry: 34; °C
